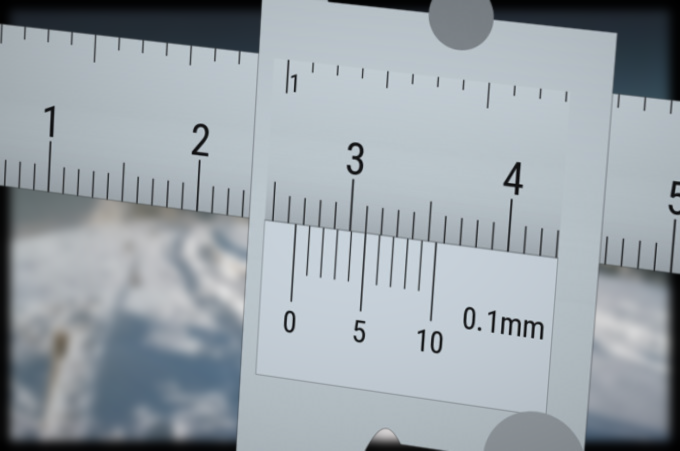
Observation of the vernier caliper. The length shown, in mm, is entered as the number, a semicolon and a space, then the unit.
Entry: 26.5; mm
